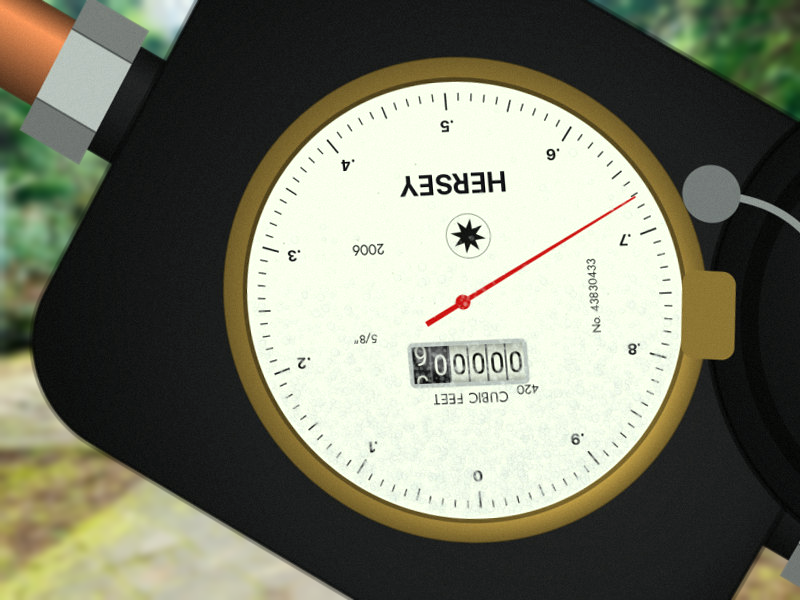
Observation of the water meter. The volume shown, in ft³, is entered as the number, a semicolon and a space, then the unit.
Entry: 5.67; ft³
